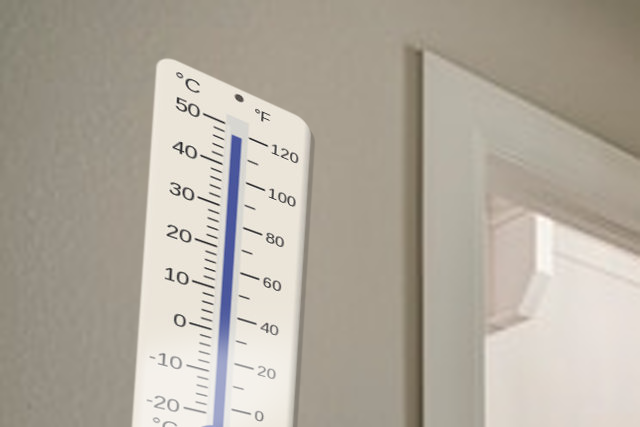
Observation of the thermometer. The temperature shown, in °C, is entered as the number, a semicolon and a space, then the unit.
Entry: 48; °C
